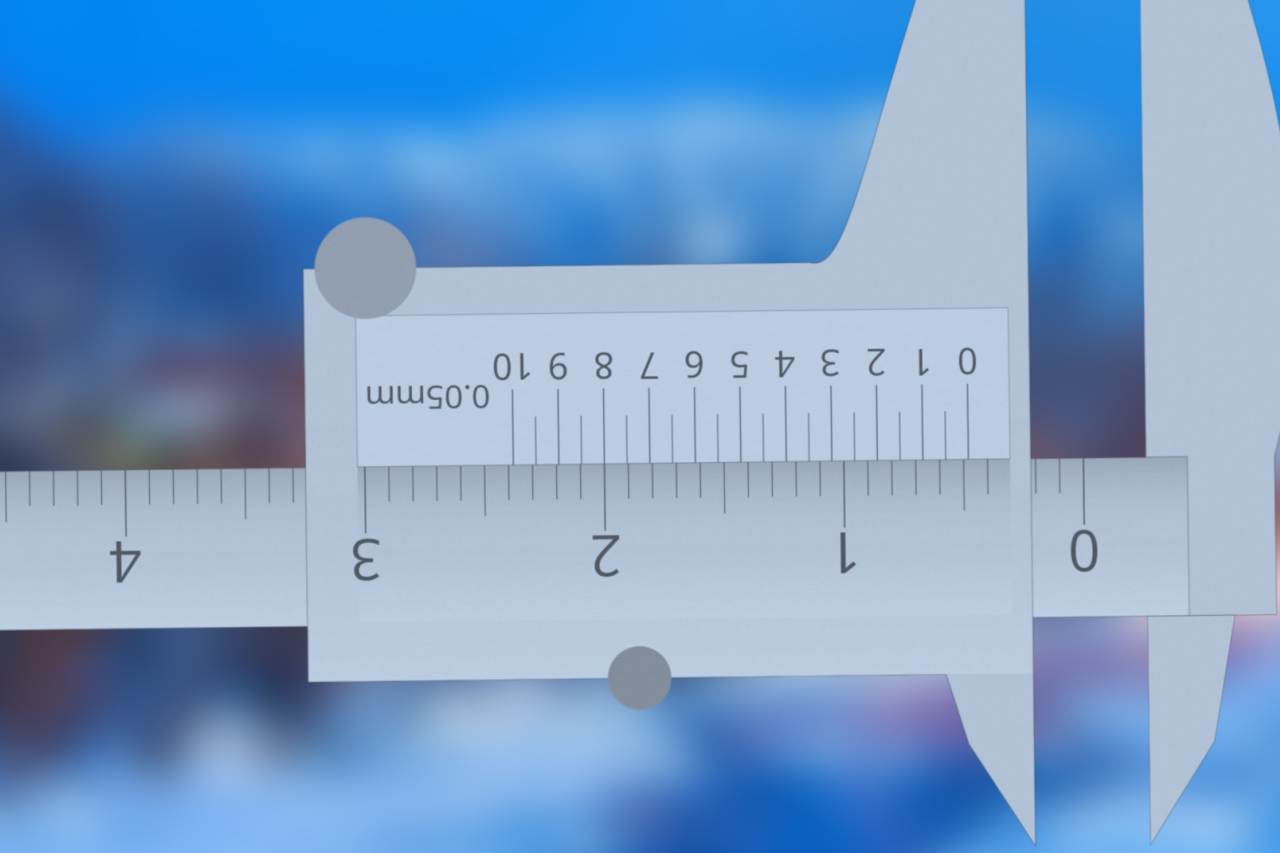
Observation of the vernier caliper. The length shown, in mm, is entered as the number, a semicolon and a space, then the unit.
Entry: 4.8; mm
